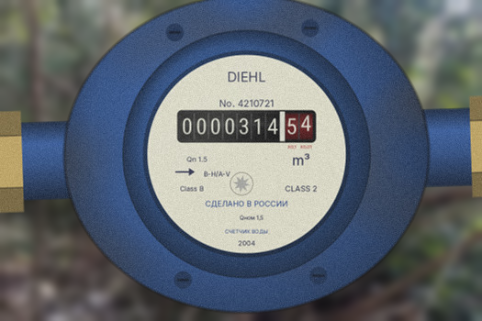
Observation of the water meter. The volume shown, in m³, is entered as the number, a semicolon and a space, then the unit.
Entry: 314.54; m³
